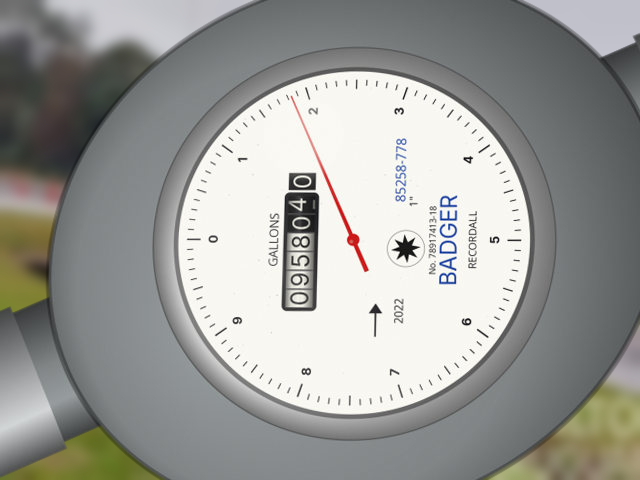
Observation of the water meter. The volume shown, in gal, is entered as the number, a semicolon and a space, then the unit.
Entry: 958041.8; gal
